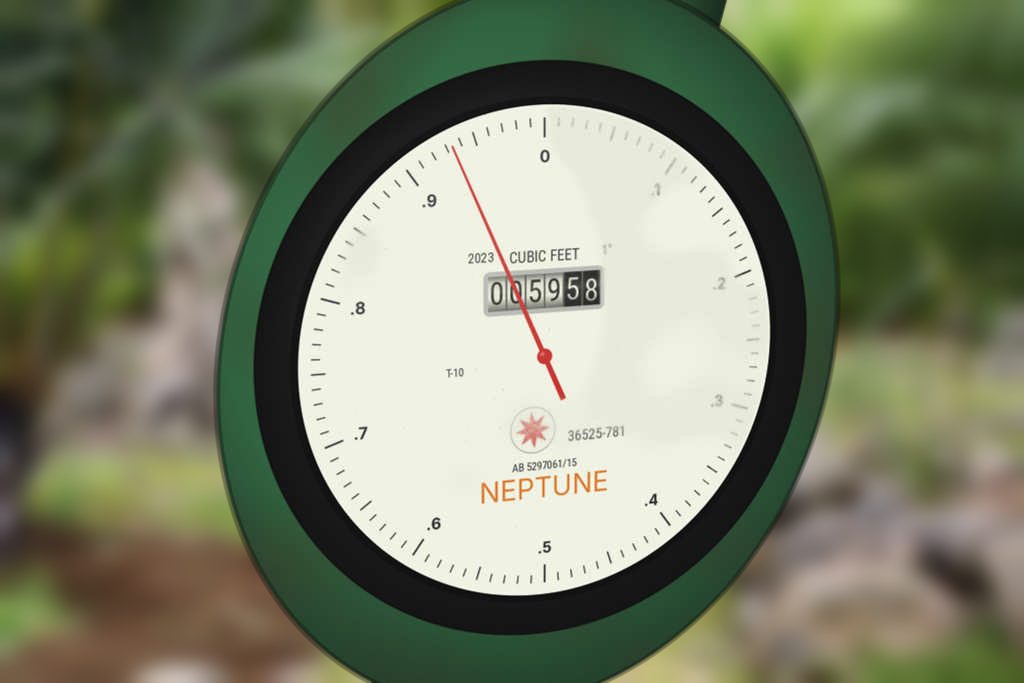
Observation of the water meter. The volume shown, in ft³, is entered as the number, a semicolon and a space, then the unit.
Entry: 5957.93; ft³
